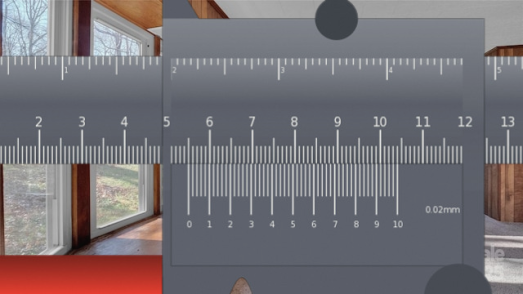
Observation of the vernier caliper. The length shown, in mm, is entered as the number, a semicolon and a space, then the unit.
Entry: 55.0; mm
